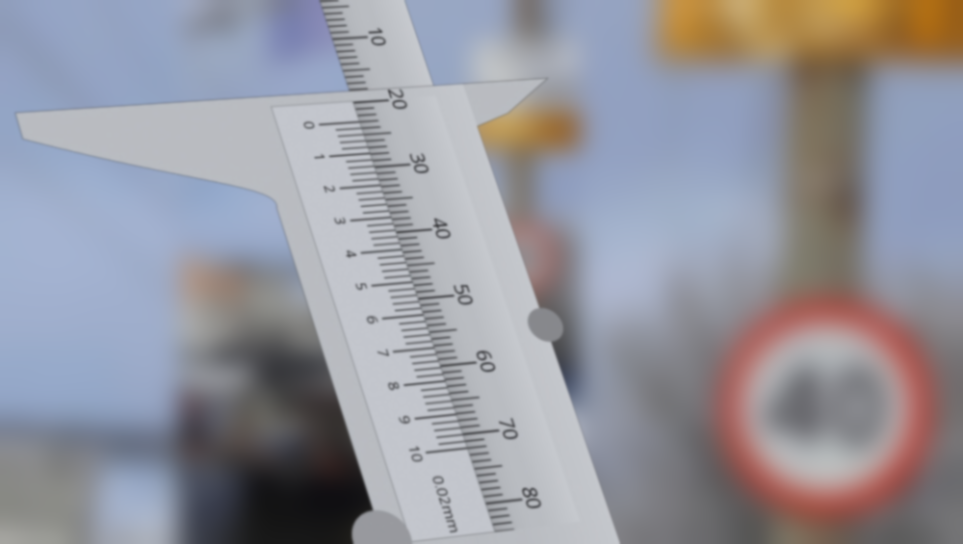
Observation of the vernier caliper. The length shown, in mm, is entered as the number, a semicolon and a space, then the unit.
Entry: 23.0; mm
